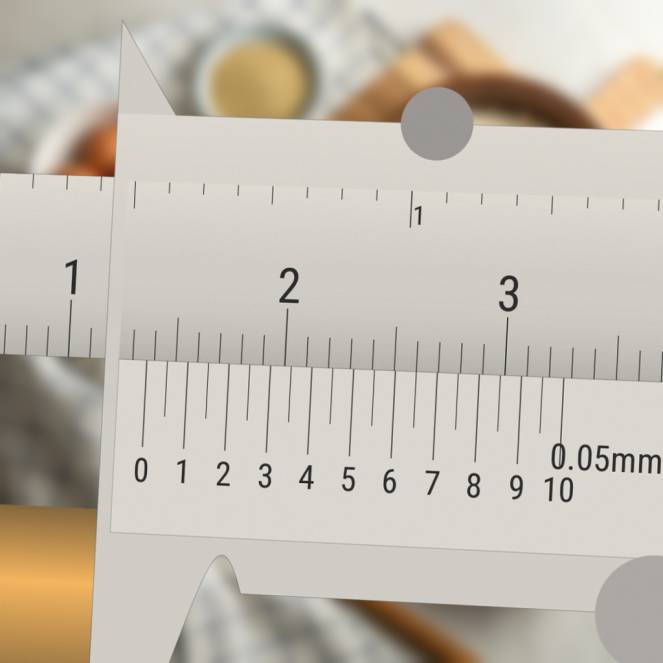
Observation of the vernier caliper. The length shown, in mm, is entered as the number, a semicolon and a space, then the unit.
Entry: 13.65; mm
